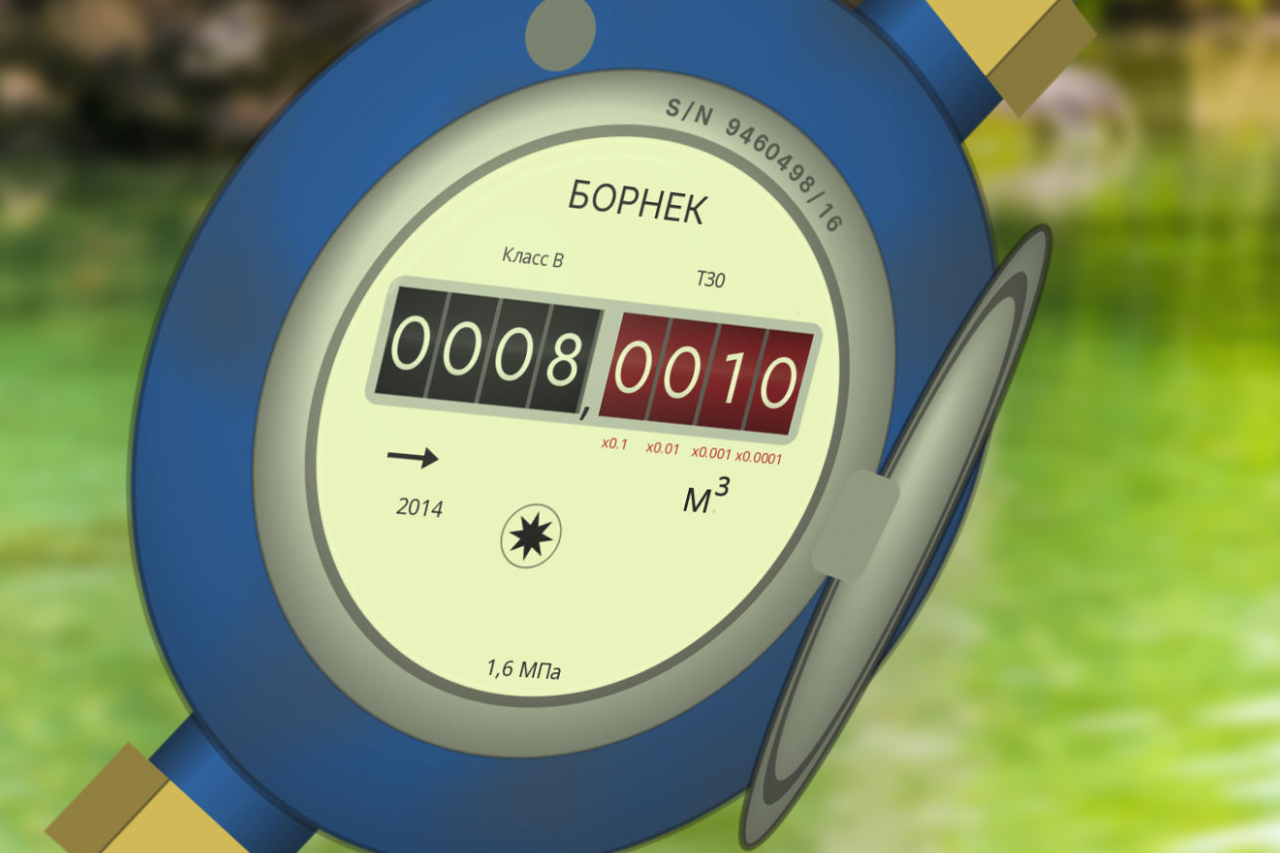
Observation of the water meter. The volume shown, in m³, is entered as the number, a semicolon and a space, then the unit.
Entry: 8.0010; m³
